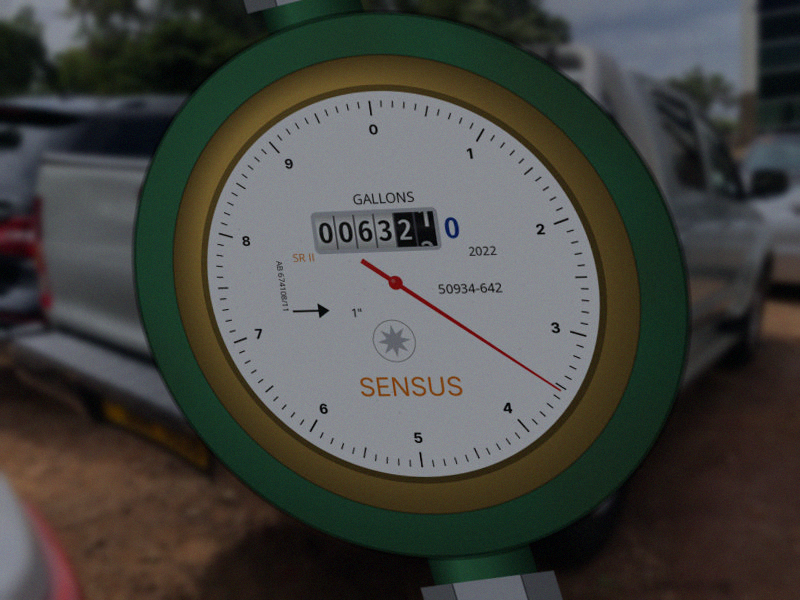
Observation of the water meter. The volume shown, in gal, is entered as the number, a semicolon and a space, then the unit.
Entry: 63213.5; gal
